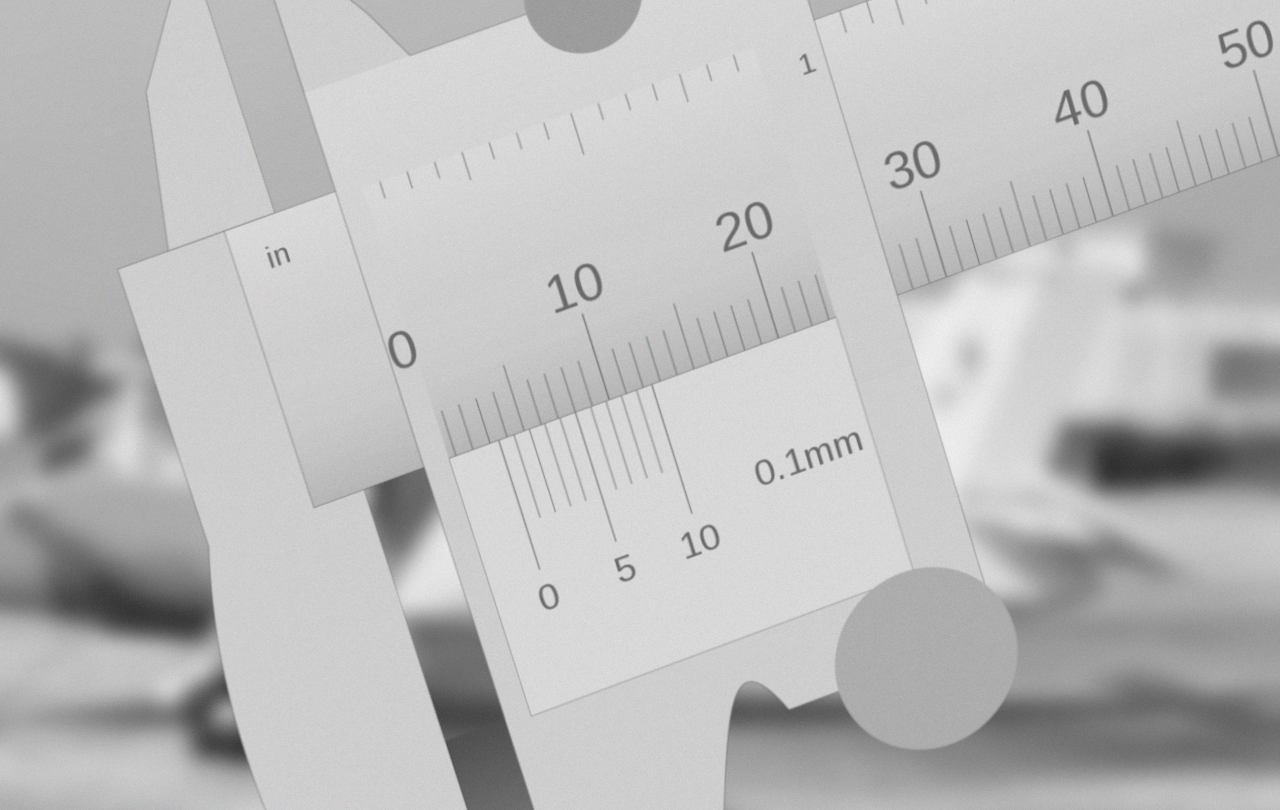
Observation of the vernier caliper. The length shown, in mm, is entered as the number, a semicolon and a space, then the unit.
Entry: 3.5; mm
